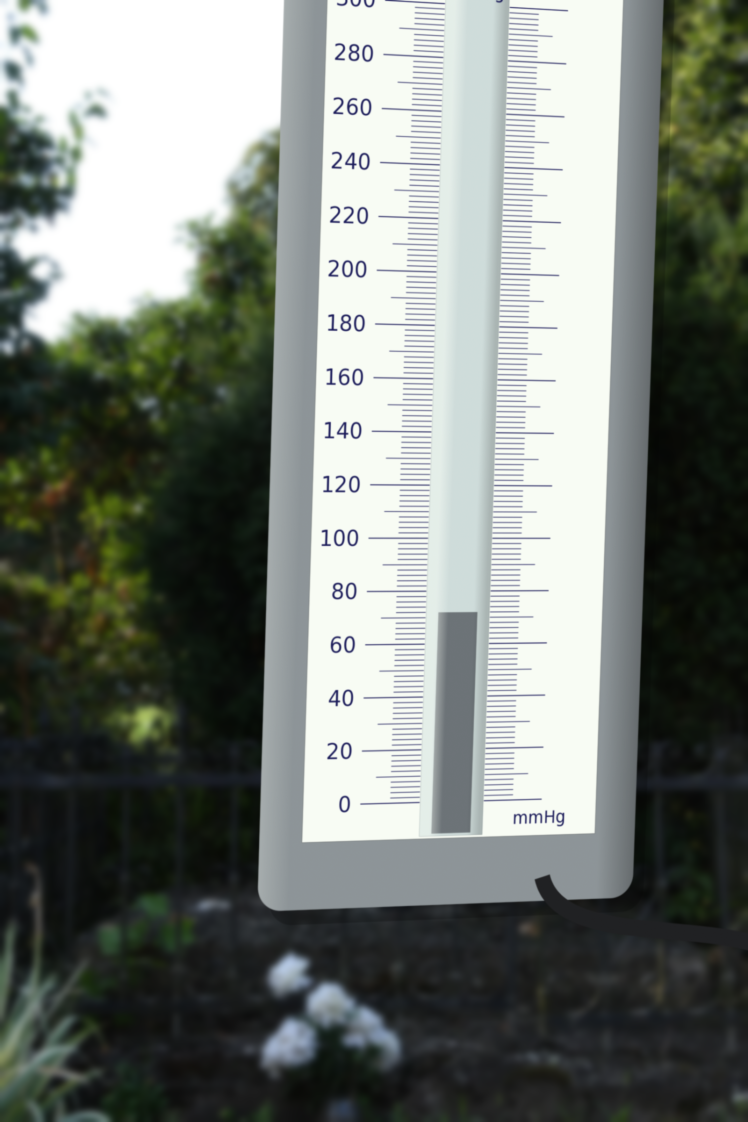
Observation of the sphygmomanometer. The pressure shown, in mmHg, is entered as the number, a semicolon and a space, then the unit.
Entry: 72; mmHg
